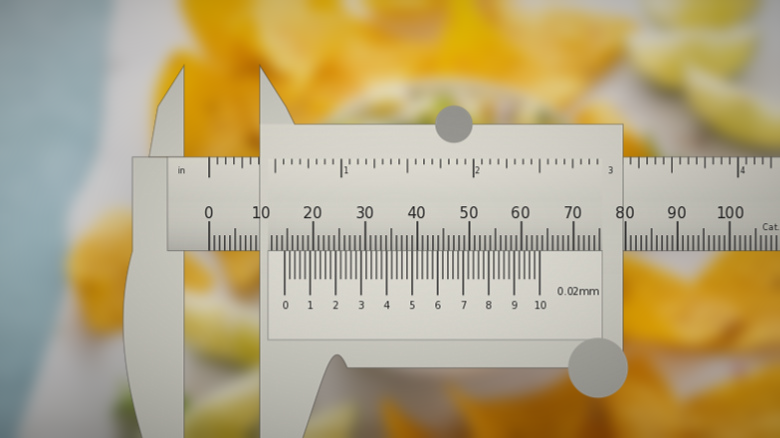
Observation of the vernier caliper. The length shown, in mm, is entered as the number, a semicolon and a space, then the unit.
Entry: 14.5; mm
